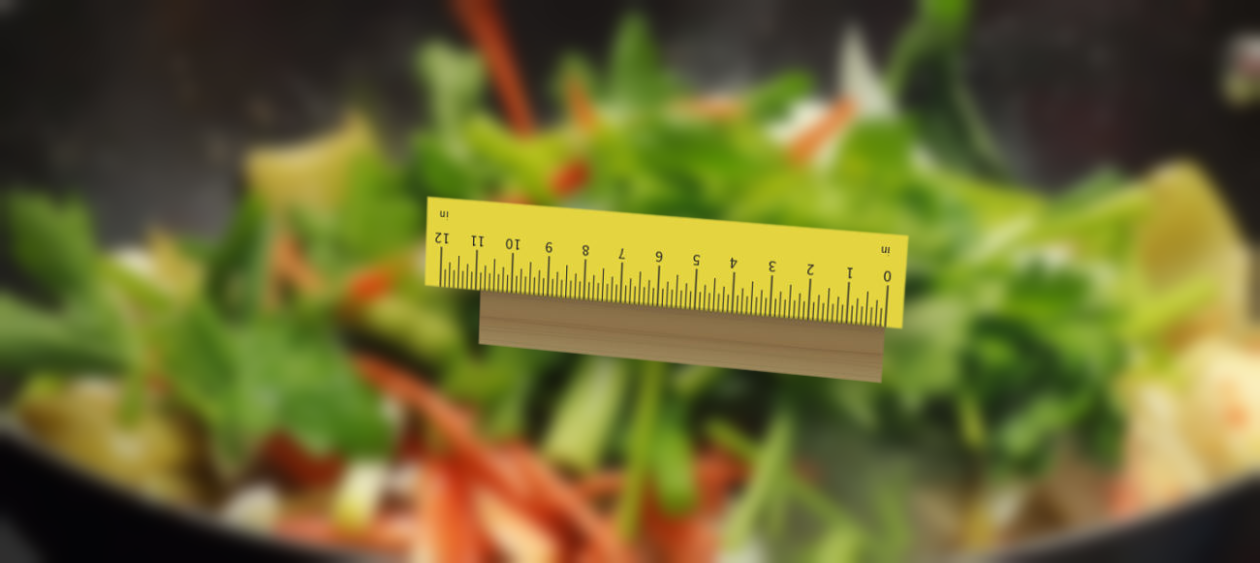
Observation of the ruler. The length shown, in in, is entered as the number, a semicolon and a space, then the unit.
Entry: 10.875; in
